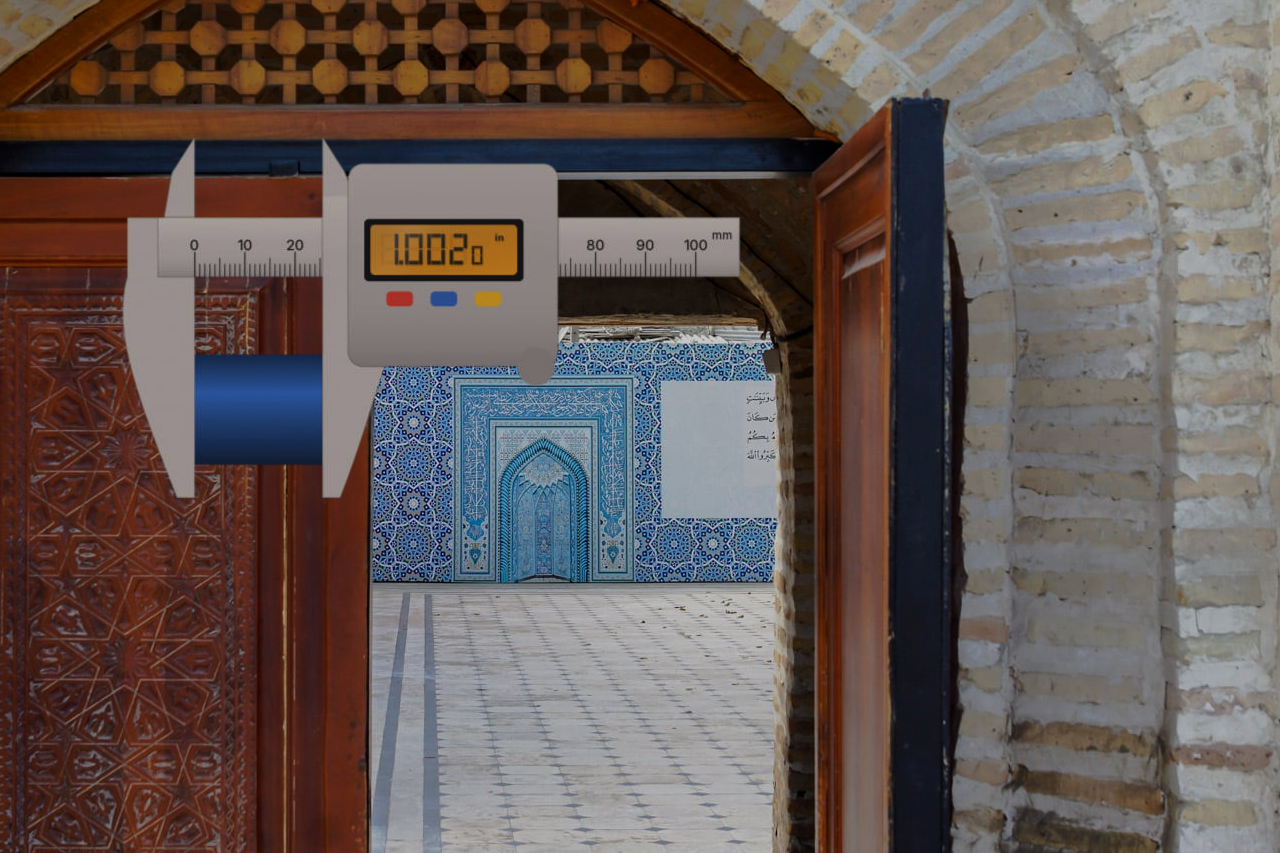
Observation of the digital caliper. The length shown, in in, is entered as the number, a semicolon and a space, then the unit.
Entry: 1.0020; in
